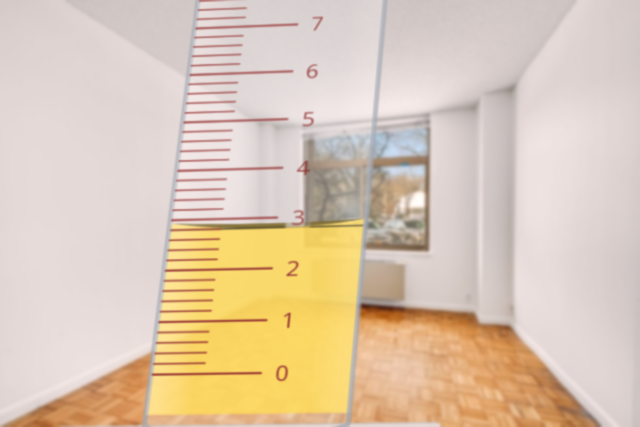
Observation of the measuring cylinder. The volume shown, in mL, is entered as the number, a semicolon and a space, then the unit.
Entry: 2.8; mL
